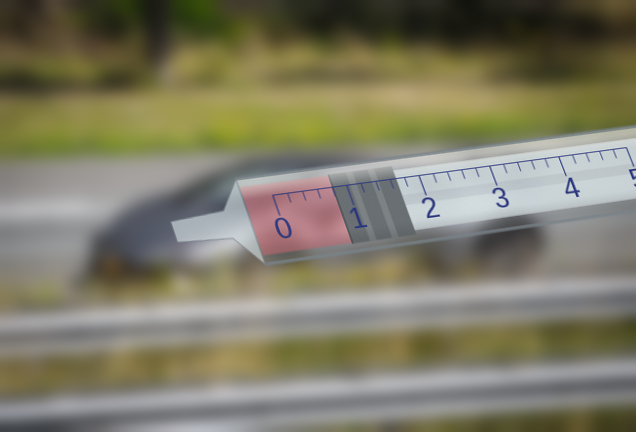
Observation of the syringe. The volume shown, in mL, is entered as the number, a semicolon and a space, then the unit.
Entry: 0.8; mL
